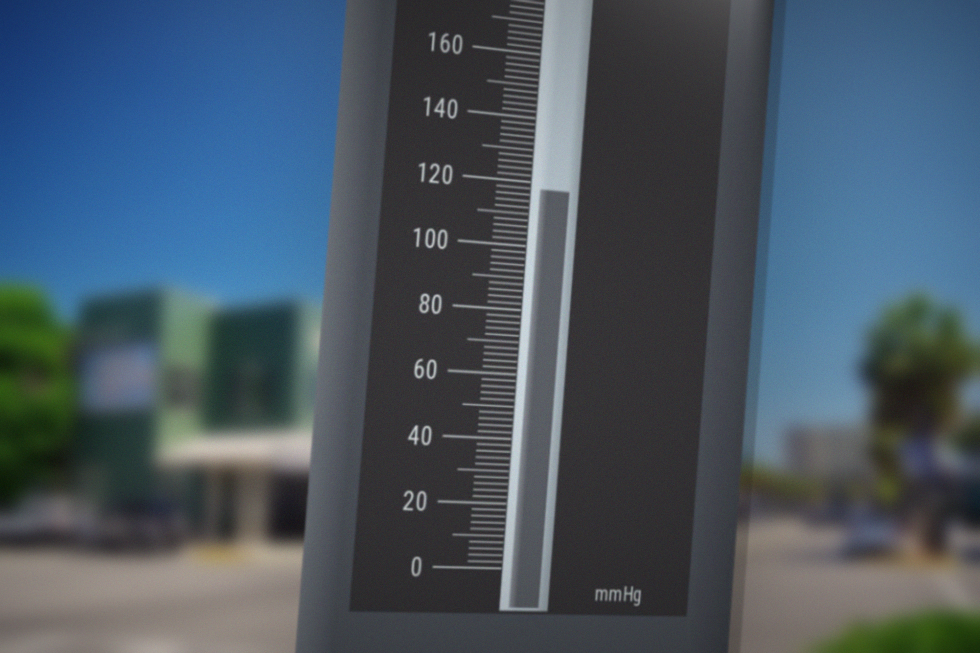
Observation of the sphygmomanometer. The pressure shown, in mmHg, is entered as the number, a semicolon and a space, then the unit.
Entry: 118; mmHg
